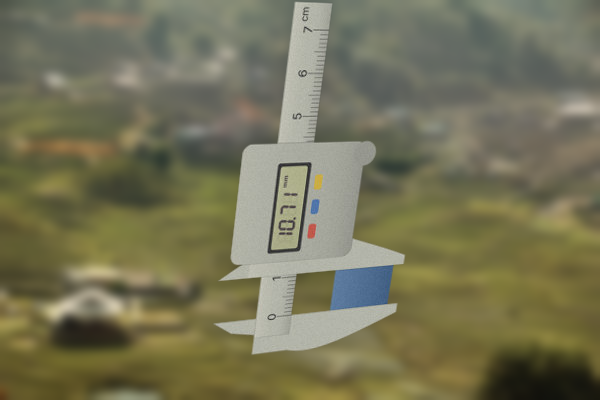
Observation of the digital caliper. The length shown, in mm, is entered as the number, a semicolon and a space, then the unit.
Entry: 10.71; mm
